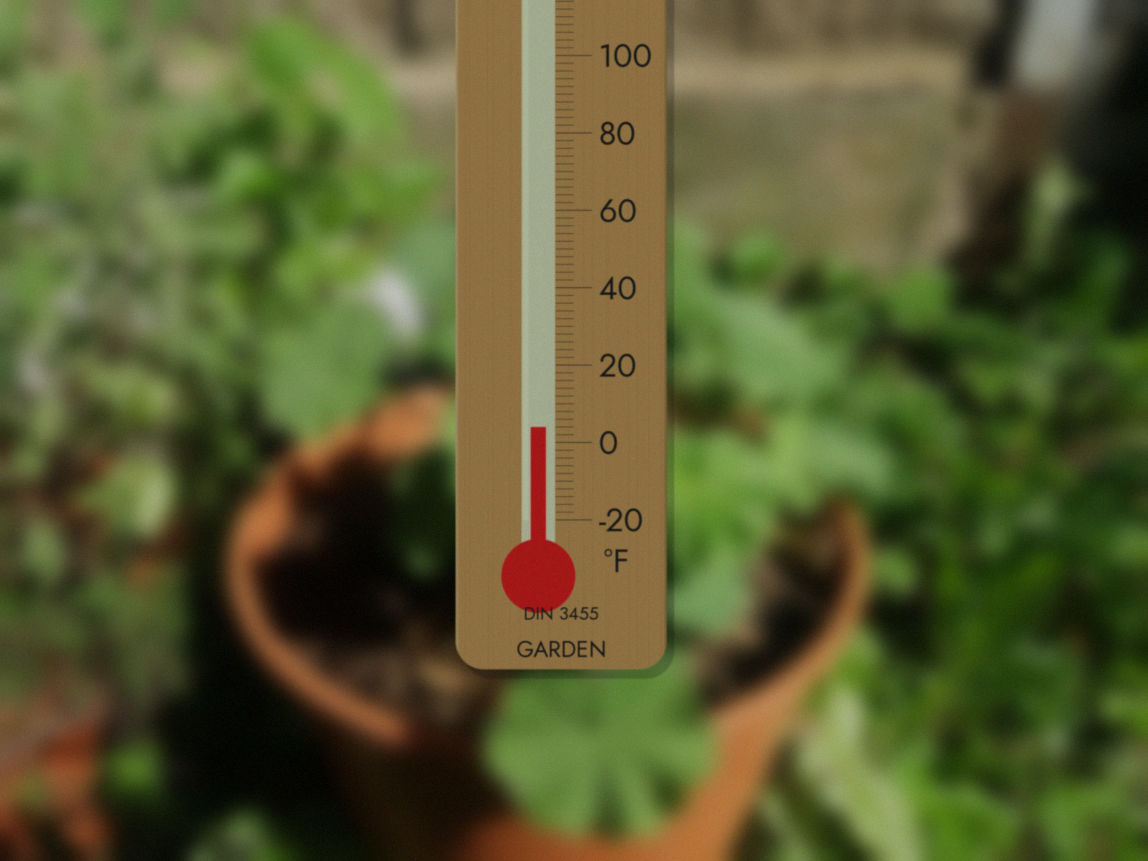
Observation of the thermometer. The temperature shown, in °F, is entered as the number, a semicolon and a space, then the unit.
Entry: 4; °F
